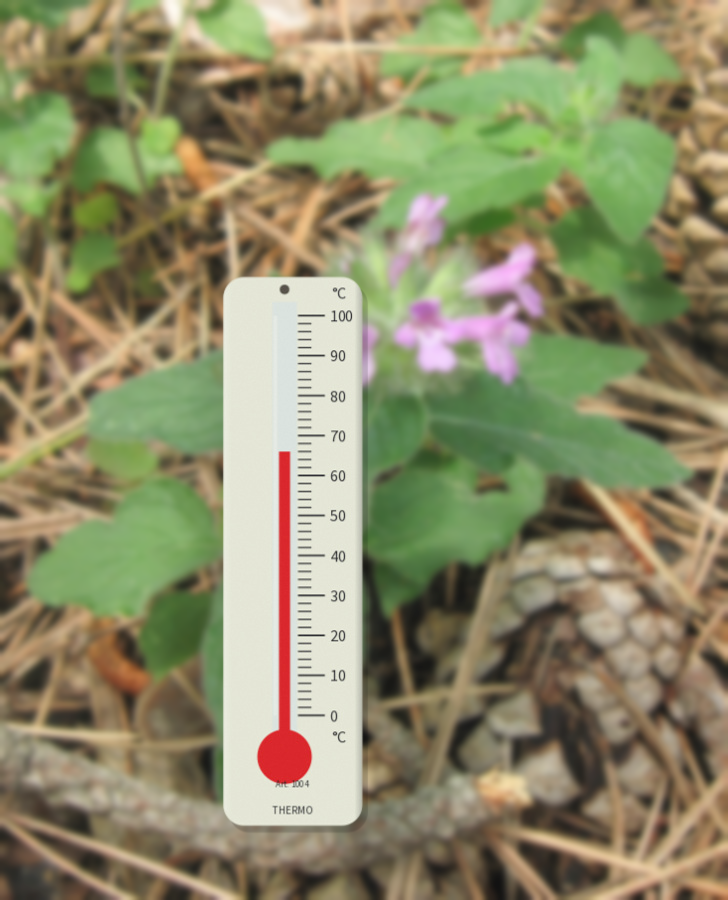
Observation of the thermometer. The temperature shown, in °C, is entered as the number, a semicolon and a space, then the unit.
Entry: 66; °C
